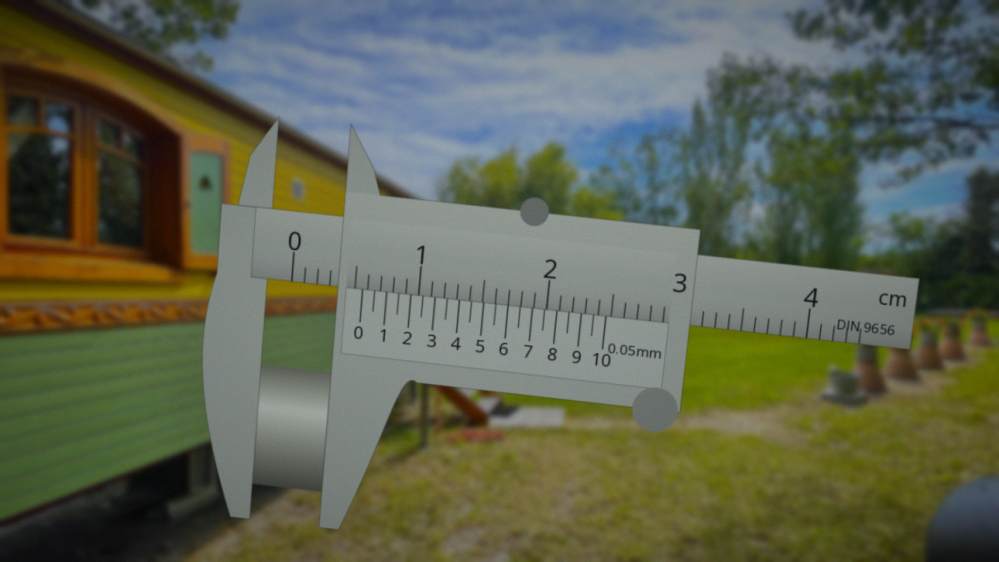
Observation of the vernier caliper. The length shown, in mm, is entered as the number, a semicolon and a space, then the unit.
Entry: 5.6; mm
